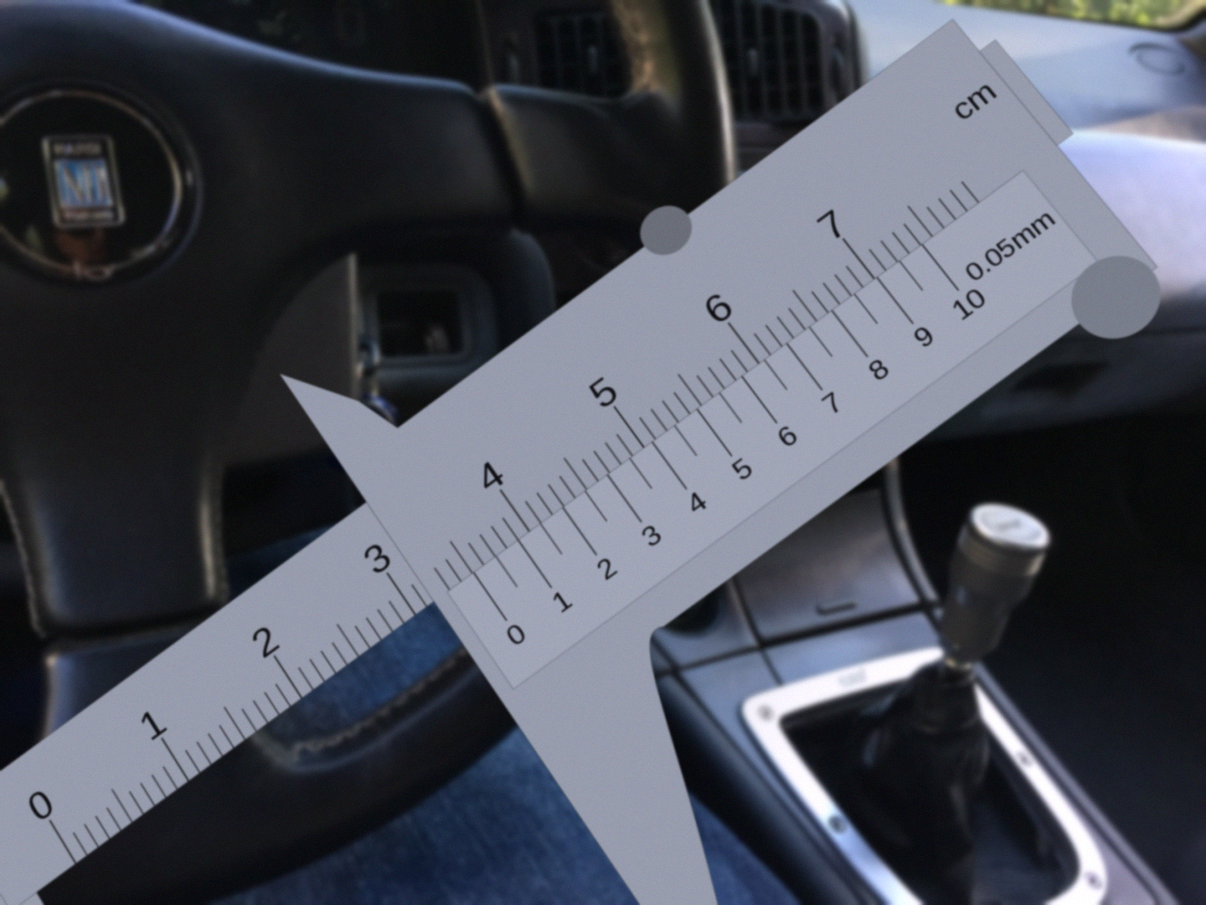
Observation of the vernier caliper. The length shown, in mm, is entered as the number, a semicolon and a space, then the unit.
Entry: 35.1; mm
